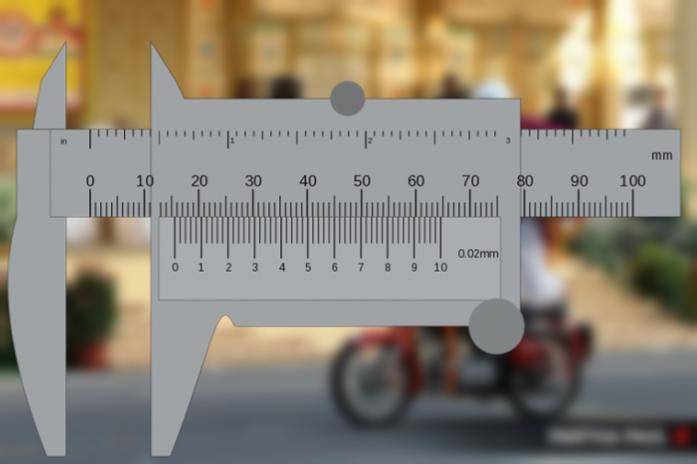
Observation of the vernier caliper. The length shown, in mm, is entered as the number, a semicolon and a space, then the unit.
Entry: 15.6; mm
